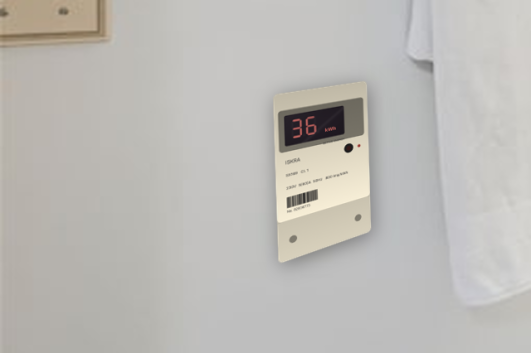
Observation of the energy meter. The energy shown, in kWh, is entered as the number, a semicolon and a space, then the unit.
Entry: 36; kWh
